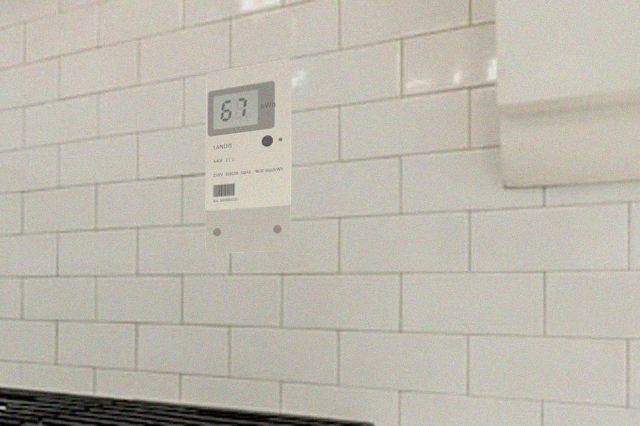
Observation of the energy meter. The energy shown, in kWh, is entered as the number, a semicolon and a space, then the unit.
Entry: 67; kWh
